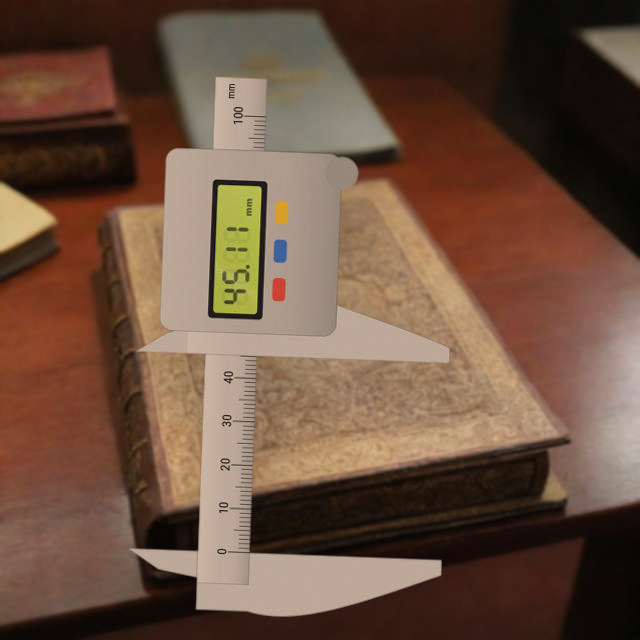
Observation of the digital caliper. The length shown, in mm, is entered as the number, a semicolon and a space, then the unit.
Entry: 45.11; mm
